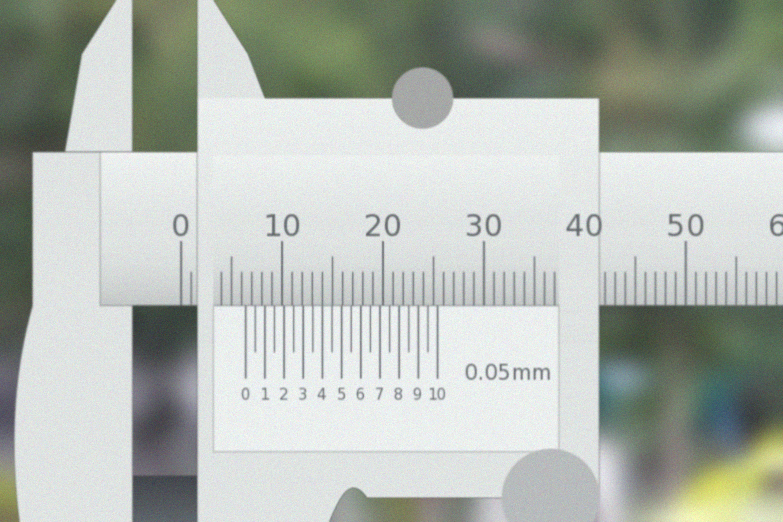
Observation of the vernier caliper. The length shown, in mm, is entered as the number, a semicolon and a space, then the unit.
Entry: 6.4; mm
